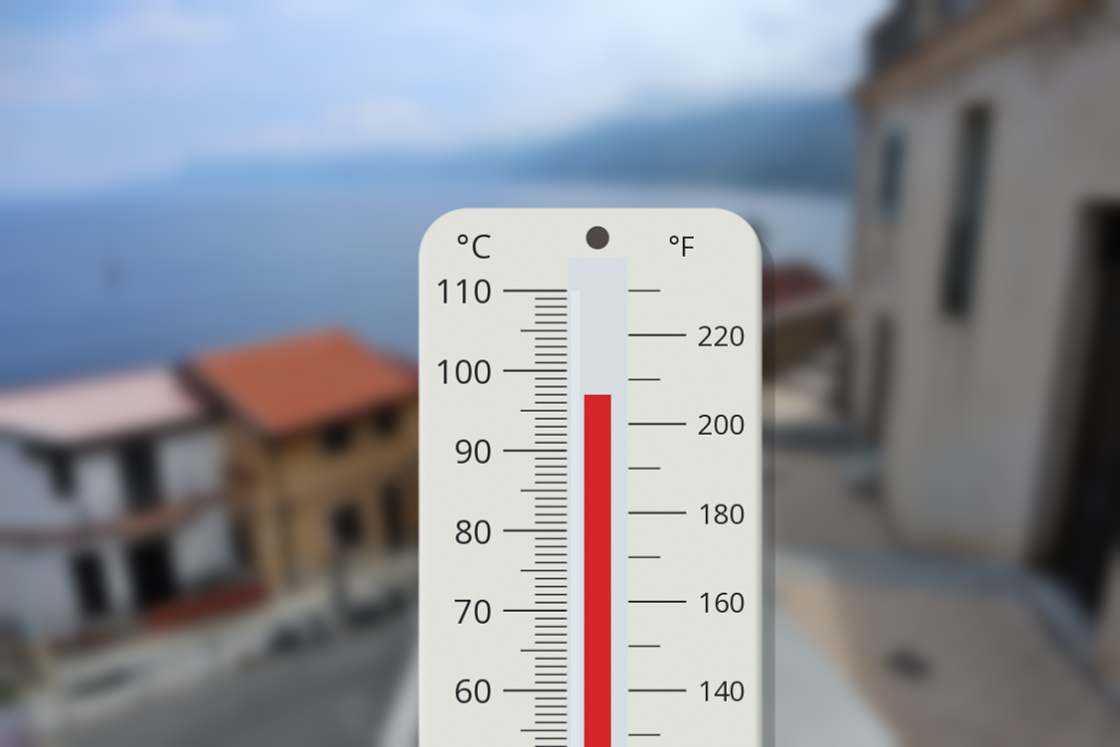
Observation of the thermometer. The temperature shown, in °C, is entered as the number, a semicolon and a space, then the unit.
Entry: 97; °C
